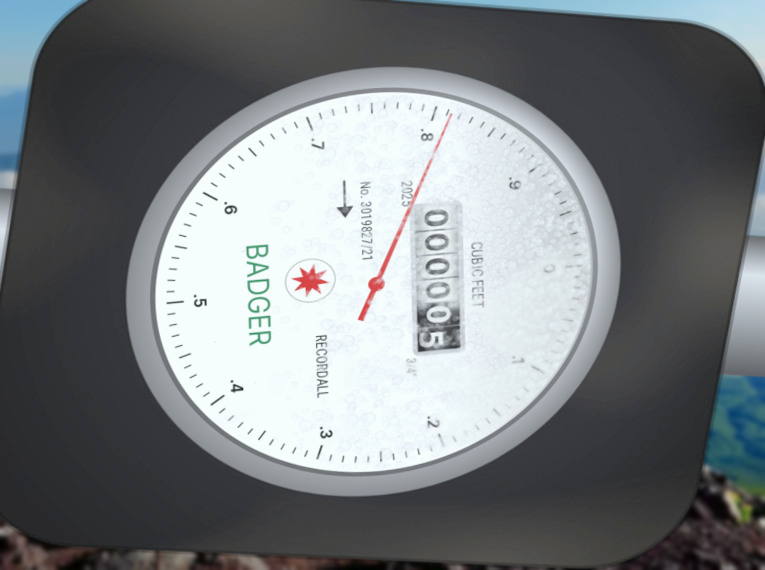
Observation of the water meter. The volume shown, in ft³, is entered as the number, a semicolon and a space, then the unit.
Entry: 4.81; ft³
